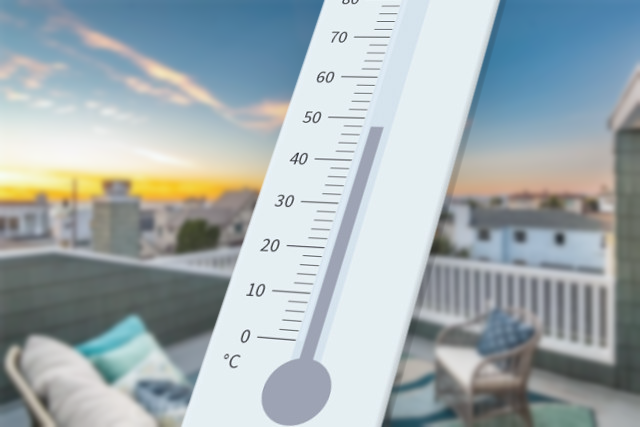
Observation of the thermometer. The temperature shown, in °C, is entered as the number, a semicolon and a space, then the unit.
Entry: 48; °C
